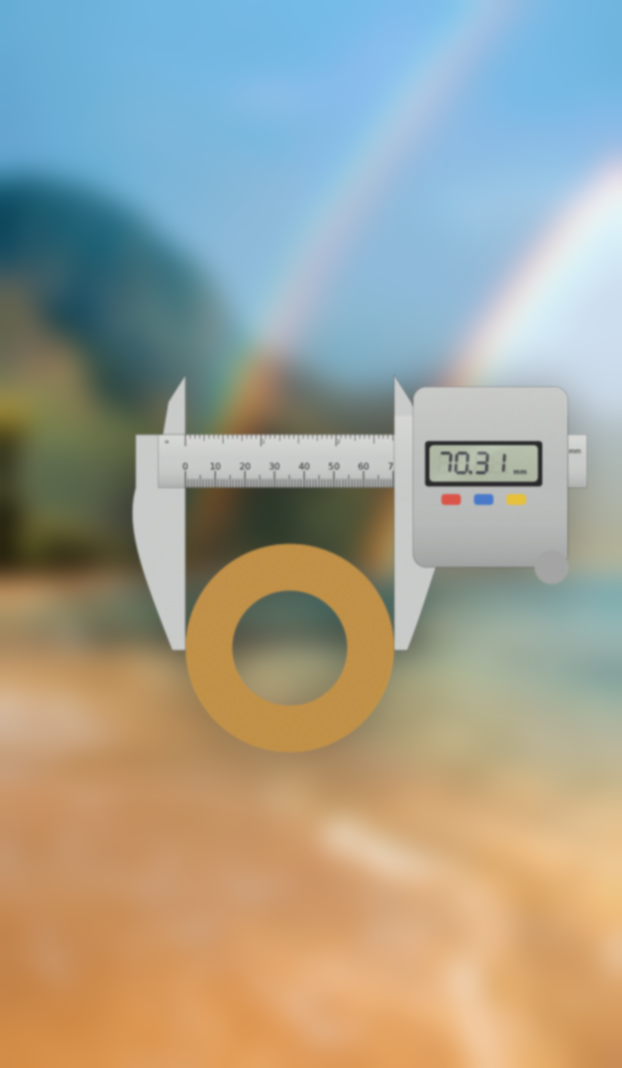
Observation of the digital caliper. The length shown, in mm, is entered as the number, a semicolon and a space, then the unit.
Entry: 70.31; mm
